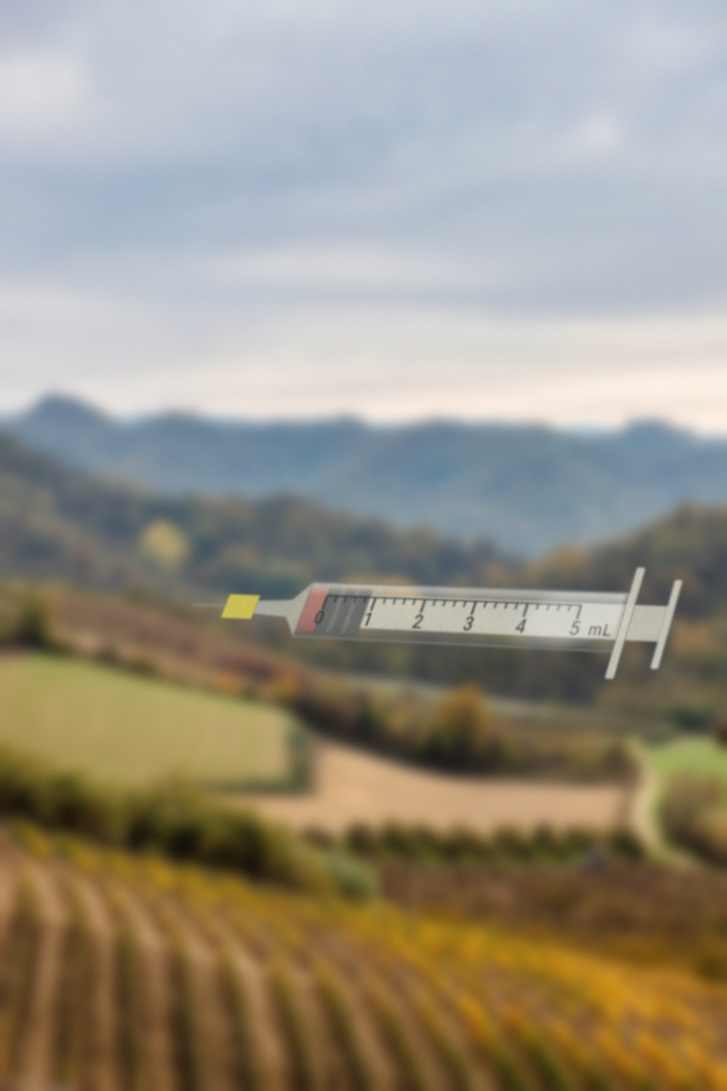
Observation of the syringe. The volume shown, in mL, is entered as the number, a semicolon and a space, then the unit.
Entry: 0; mL
